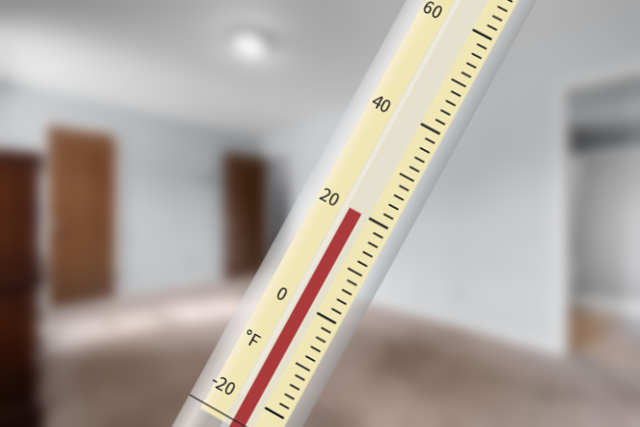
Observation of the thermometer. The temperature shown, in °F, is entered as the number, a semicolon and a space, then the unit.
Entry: 20; °F
